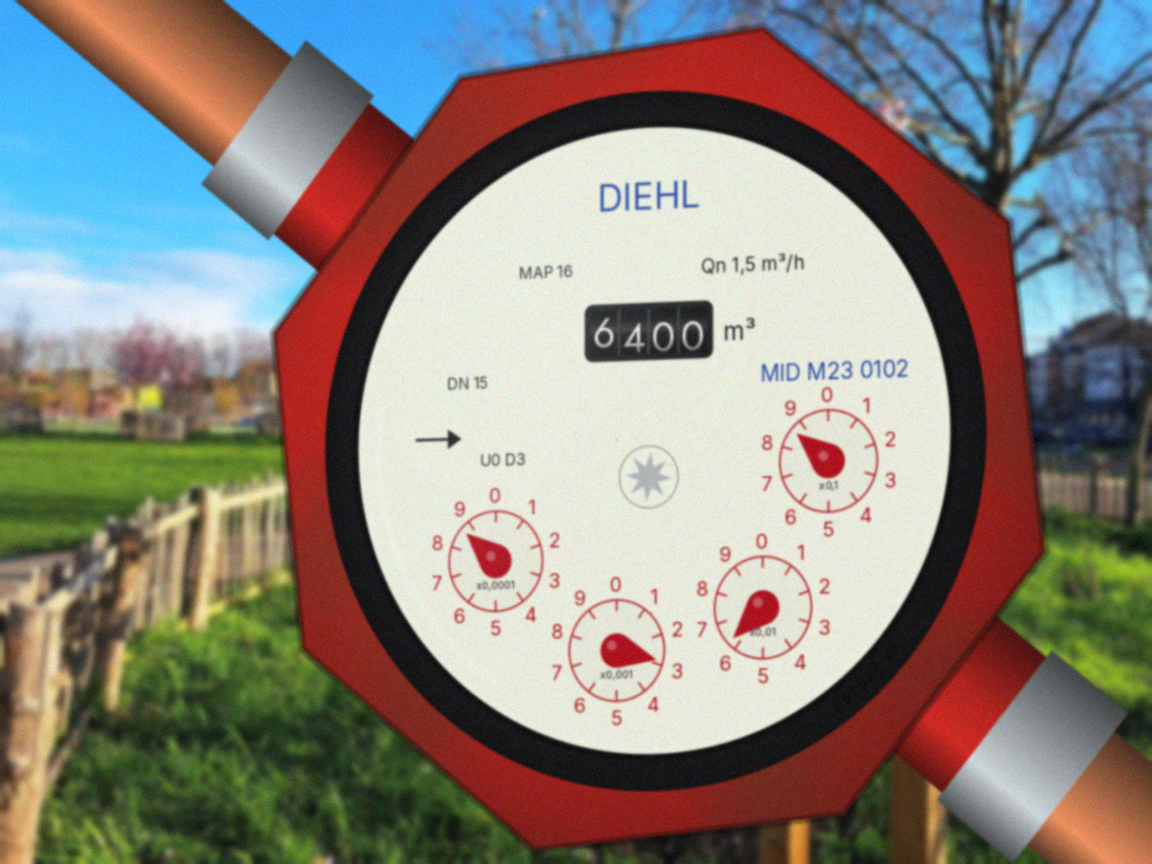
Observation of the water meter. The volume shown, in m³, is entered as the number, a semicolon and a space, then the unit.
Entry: 6399.8628; m³
